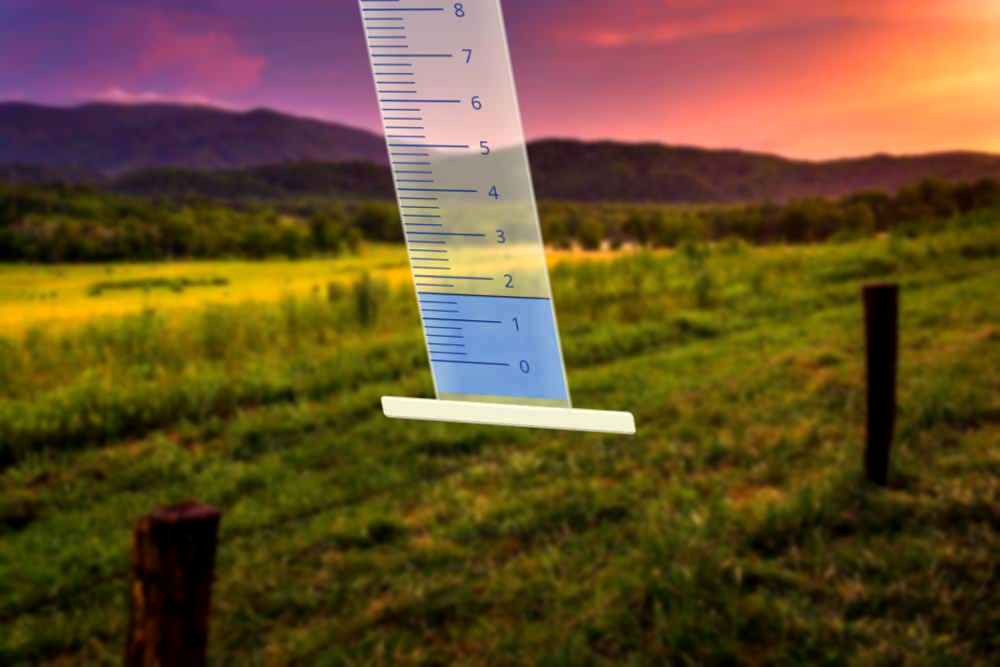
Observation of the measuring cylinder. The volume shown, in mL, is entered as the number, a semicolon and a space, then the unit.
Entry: 1.6; mL
